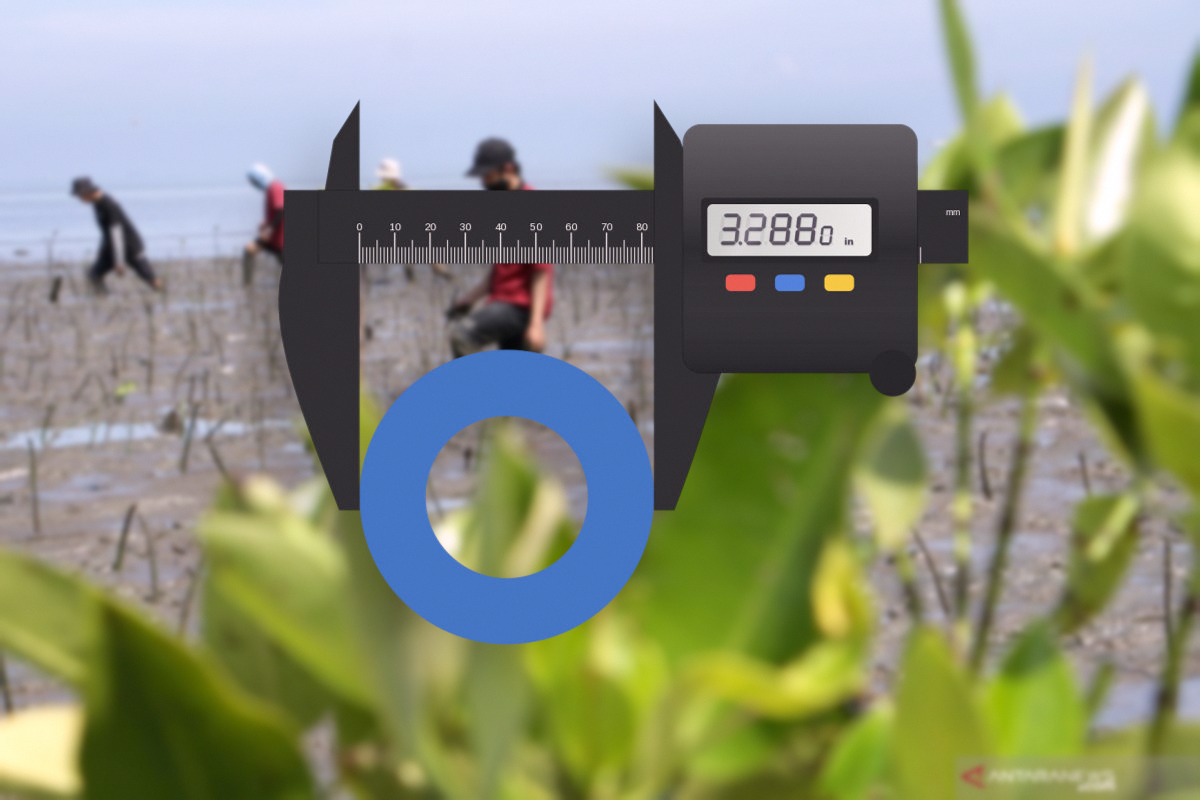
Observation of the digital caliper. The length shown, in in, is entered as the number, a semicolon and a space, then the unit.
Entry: 3.2880; in
